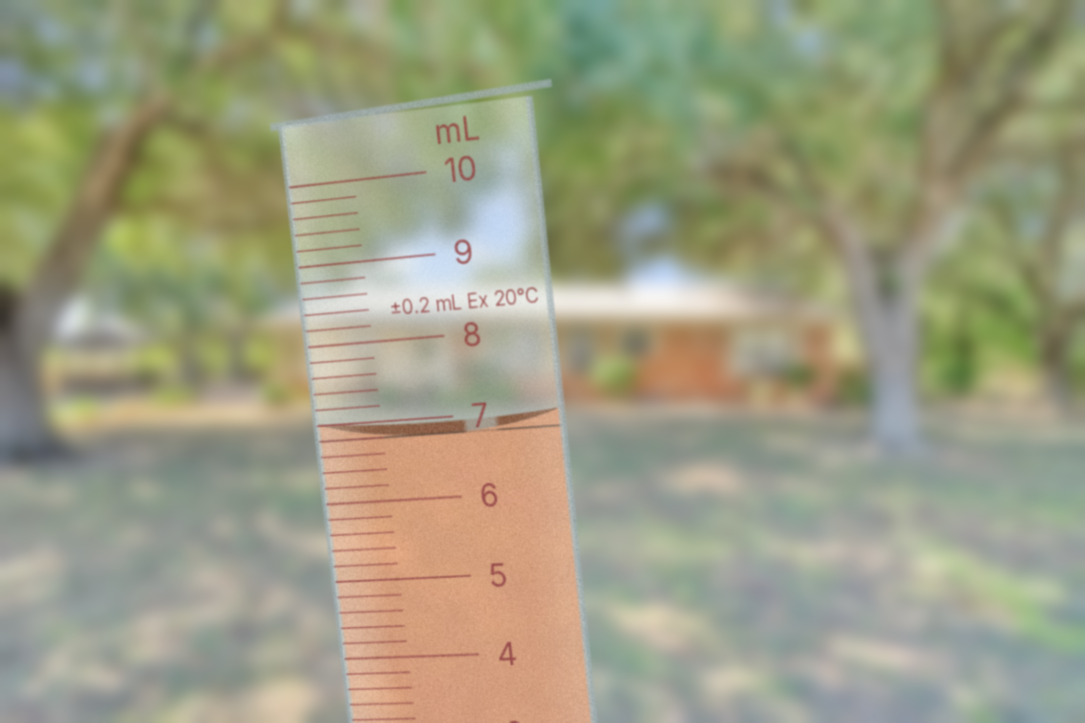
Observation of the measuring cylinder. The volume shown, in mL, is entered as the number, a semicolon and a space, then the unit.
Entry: 6.8; mL
